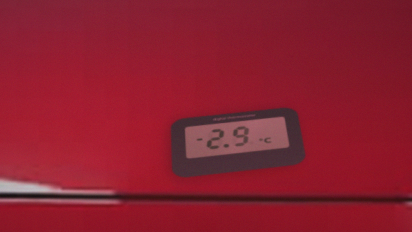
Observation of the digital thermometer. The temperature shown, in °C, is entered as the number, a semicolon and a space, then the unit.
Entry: -2.9; °C
